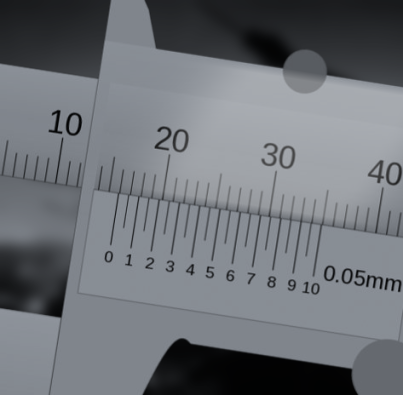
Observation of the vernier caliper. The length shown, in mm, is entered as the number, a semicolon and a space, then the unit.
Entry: 15.9; mm
